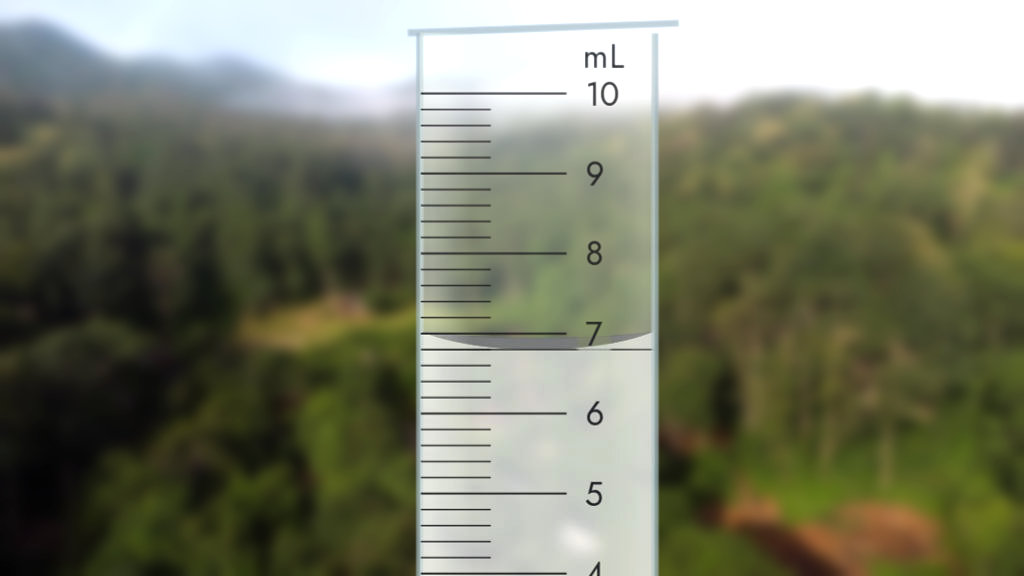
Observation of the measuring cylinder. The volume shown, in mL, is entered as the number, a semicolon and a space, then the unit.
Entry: 6.8; mL
